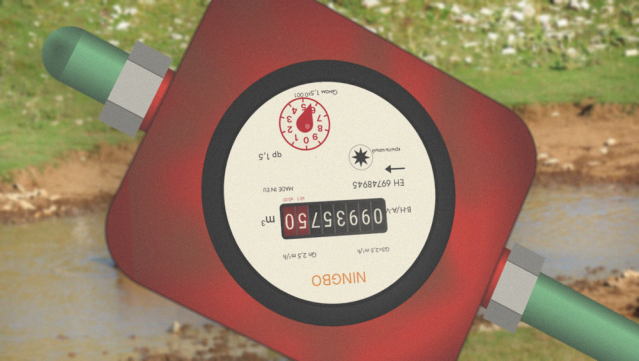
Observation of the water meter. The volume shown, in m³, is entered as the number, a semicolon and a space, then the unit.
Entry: 99357.505; m³
